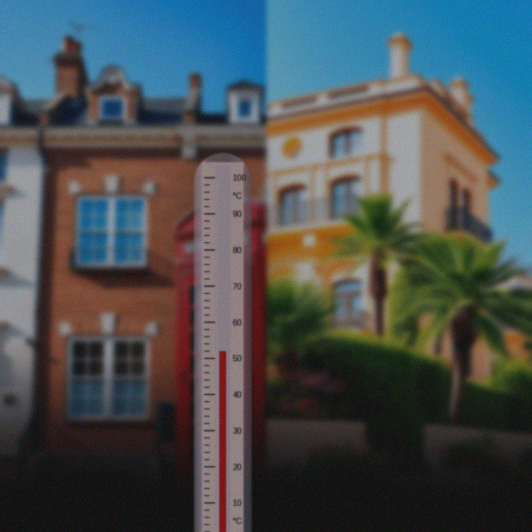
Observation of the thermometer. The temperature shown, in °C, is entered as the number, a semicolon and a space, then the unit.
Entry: 52; °C
